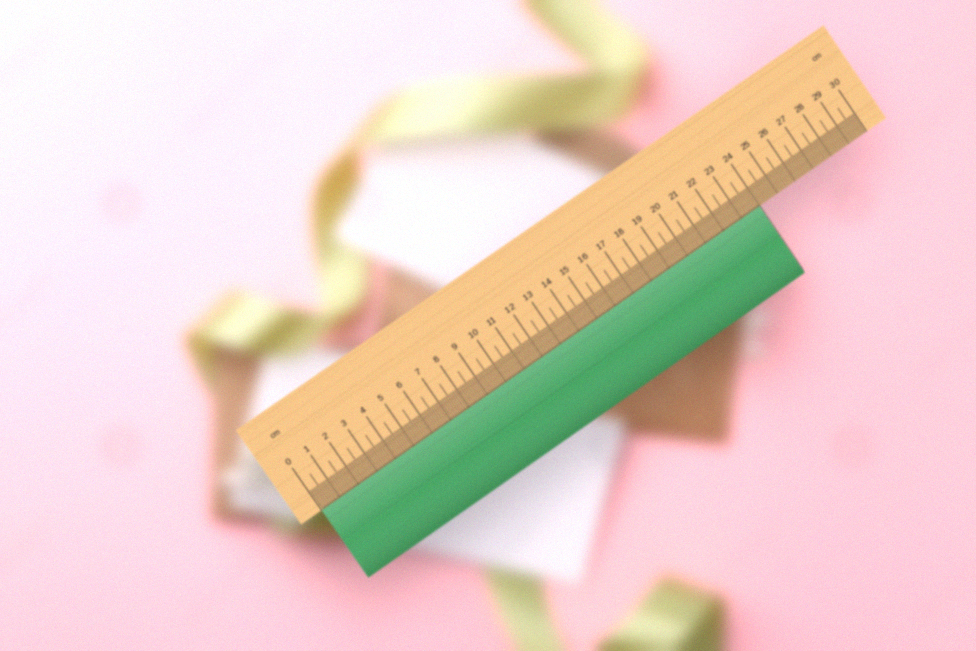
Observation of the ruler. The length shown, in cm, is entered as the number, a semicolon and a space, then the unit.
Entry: 24; cm
